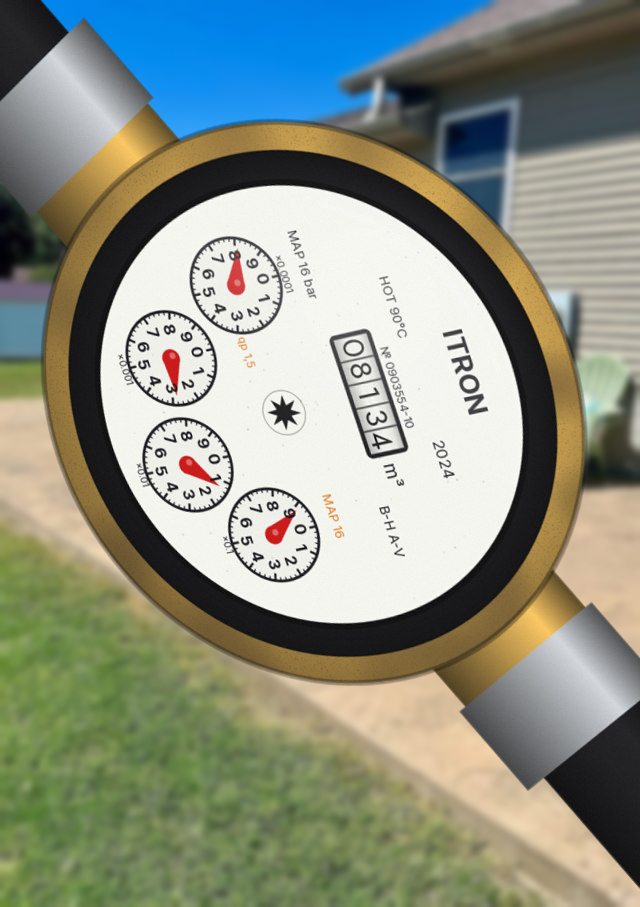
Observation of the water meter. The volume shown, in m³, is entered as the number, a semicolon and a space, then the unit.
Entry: 8133.9128; m³
